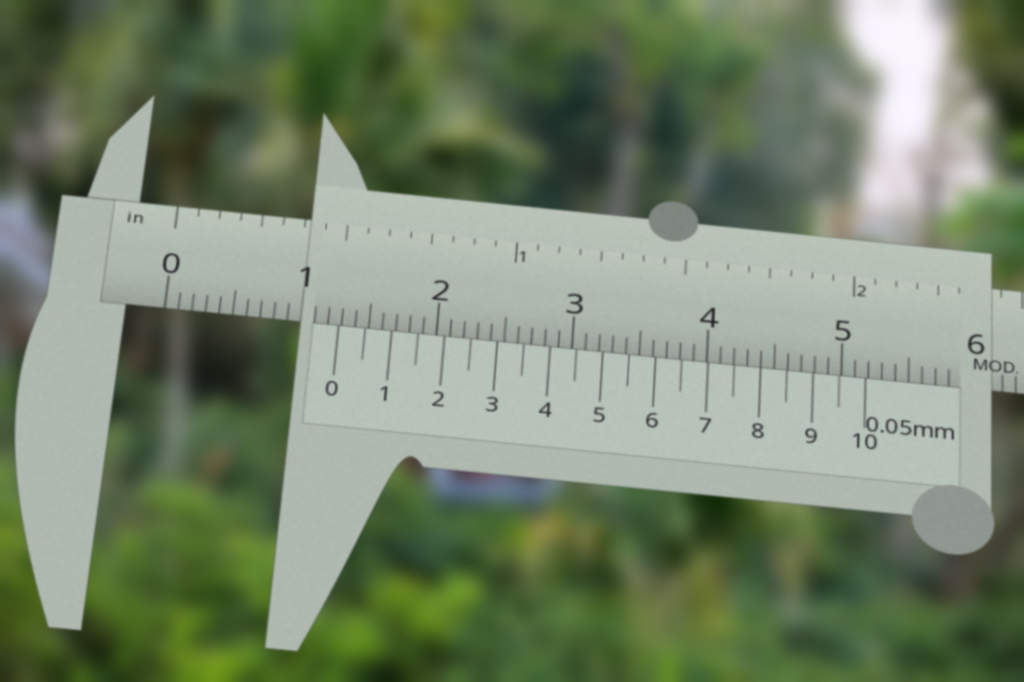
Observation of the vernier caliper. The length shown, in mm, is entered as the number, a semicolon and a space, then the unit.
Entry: 12.8; mm
